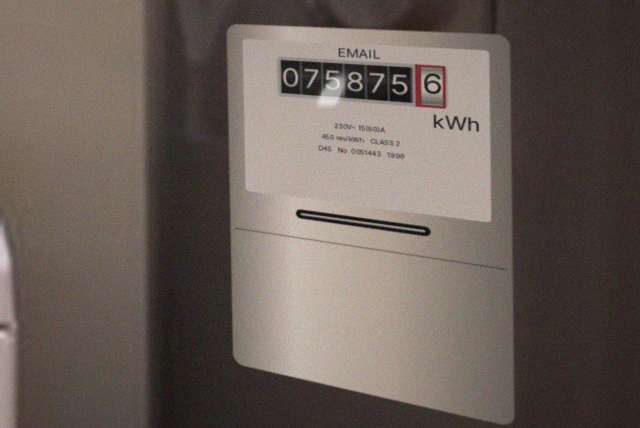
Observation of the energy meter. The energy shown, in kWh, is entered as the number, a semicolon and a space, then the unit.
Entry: 75875.6; kWh
